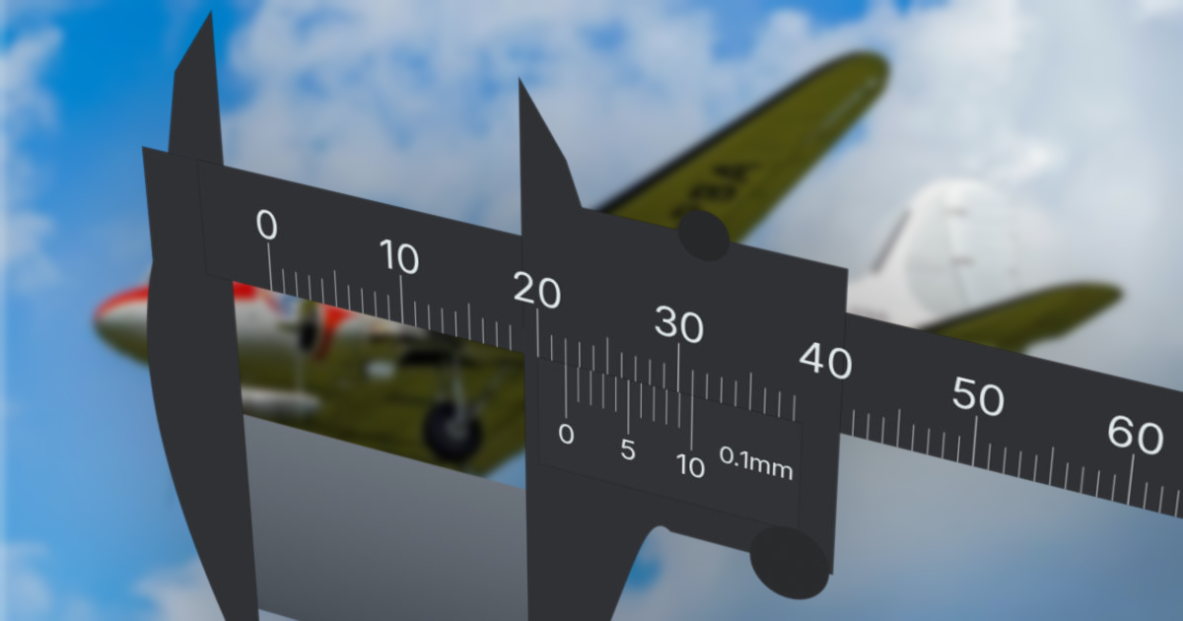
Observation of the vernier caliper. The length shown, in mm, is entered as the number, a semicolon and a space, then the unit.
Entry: 22.0; mm
